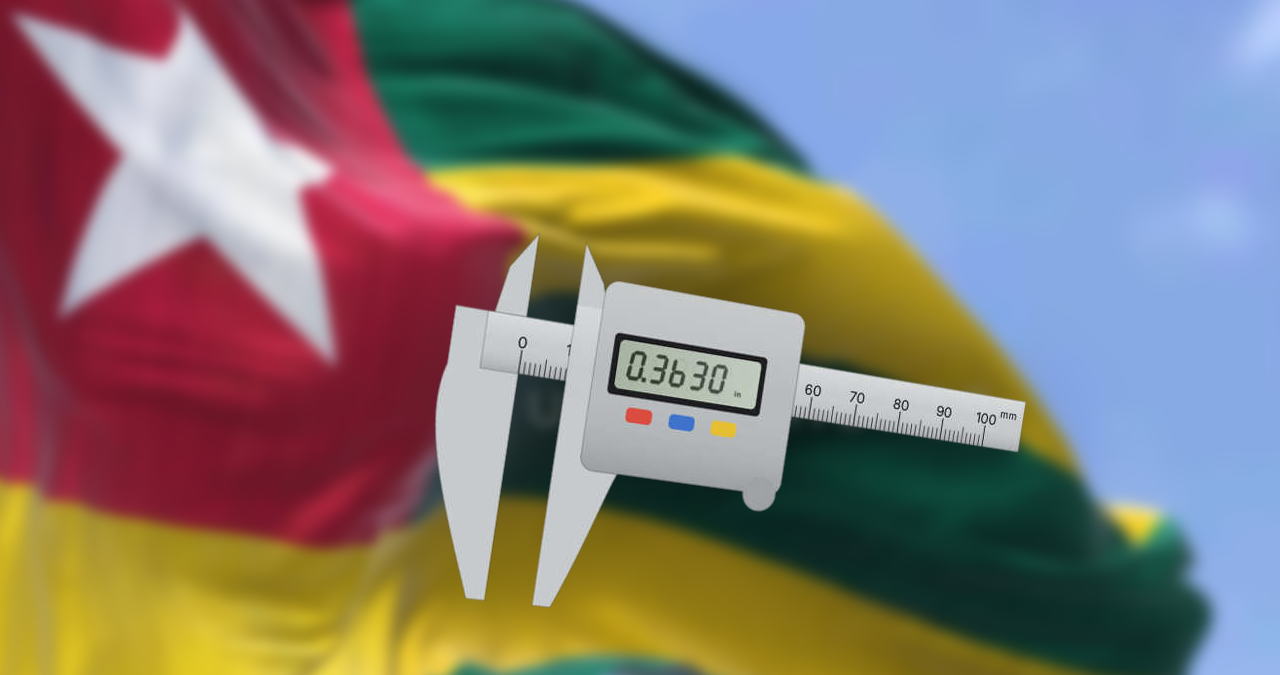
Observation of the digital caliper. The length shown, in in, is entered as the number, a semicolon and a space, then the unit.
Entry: 0.3630; in
